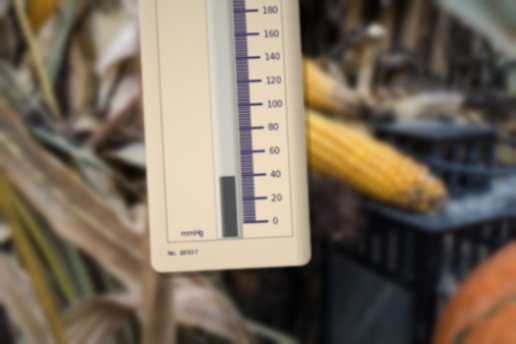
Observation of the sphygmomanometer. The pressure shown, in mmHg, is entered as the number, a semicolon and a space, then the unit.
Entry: 40; mmHg
